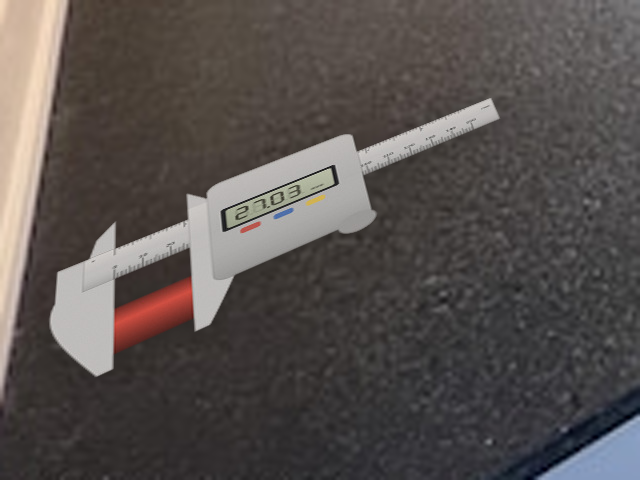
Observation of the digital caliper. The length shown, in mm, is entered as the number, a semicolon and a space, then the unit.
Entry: 27.03; mm
